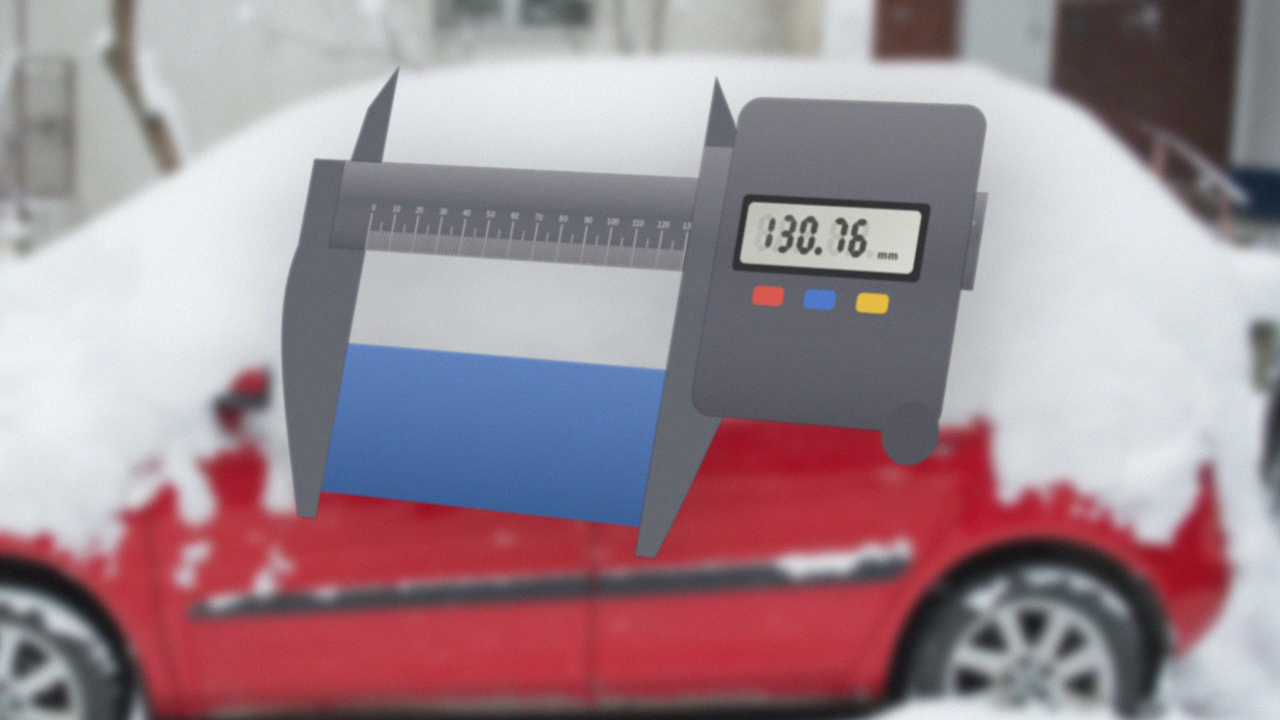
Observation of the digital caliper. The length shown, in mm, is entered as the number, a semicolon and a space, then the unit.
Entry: 130.76; mm
